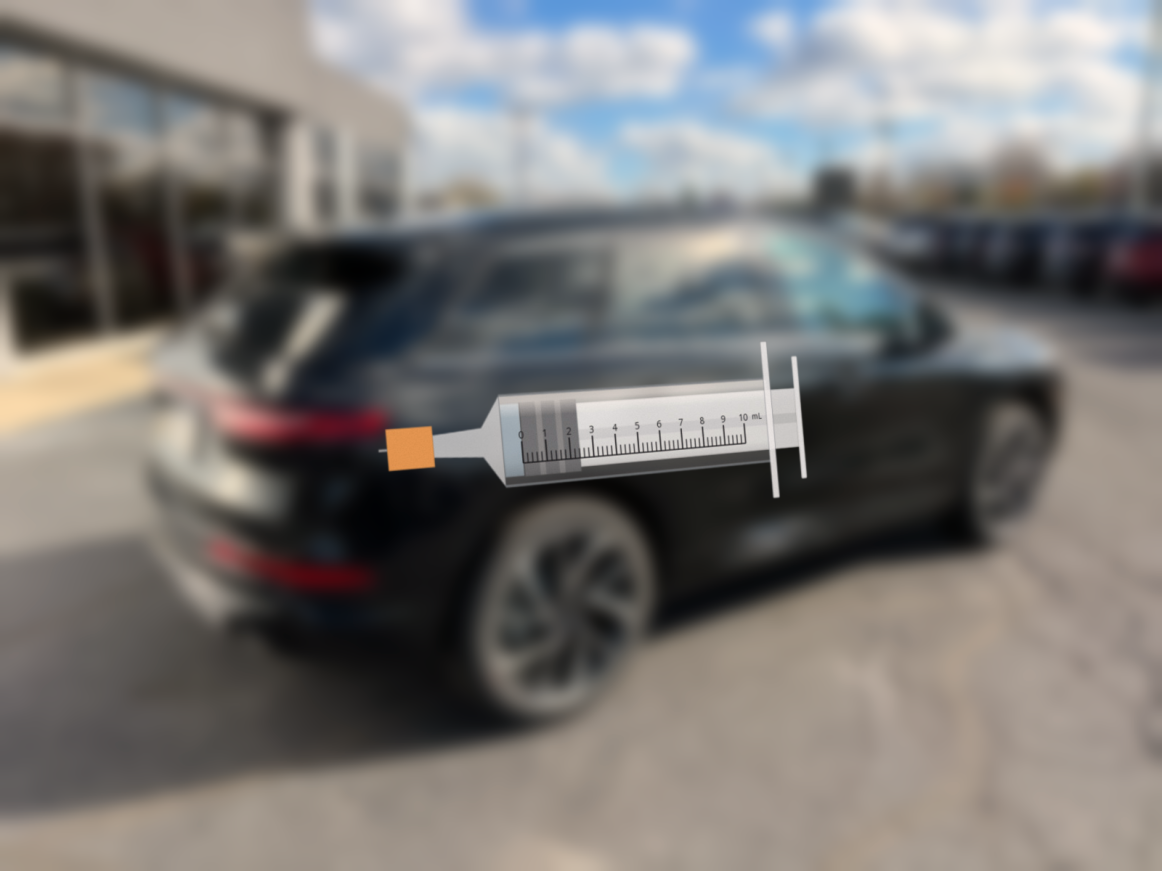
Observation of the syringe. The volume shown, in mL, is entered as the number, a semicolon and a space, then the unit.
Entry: 0; mL
